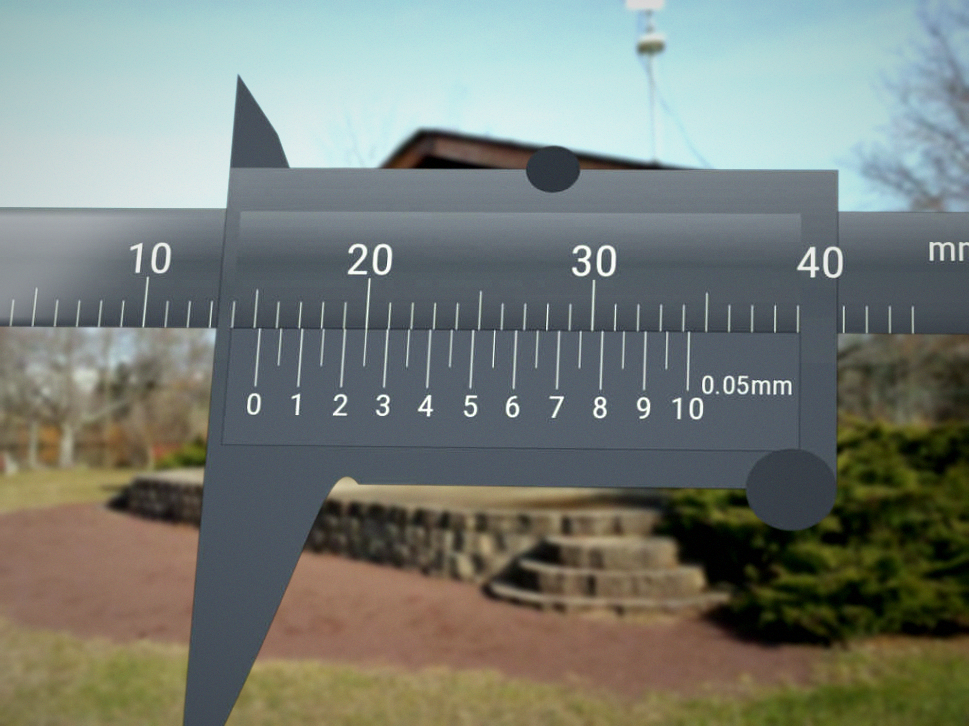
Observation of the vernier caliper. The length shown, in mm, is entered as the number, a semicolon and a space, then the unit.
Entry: 15.25; mm
